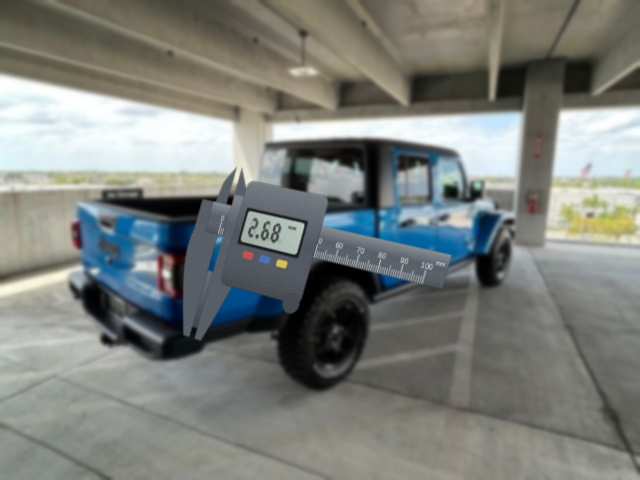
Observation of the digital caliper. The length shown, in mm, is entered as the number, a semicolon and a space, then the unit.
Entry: 2.68; mm
